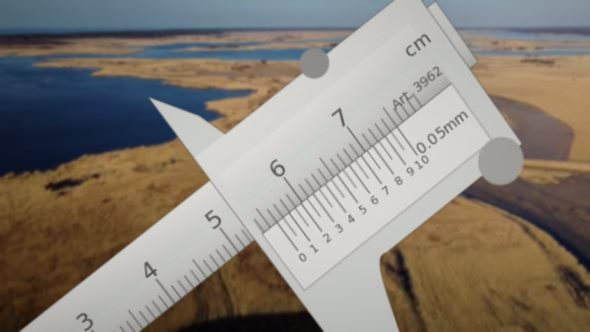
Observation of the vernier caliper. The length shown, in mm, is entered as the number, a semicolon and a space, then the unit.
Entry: 56.0; mm
